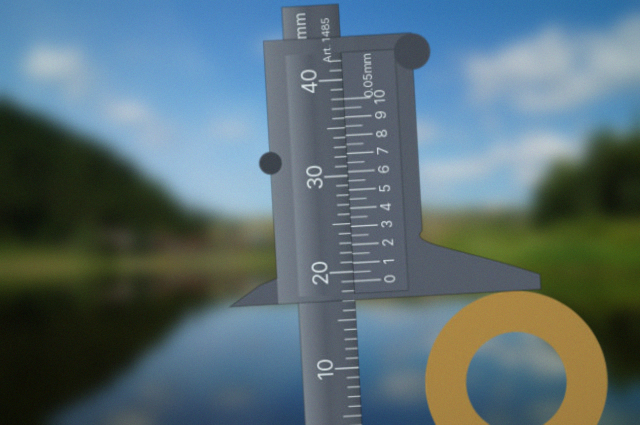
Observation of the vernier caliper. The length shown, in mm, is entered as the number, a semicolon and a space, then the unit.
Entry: 19.0; mm
